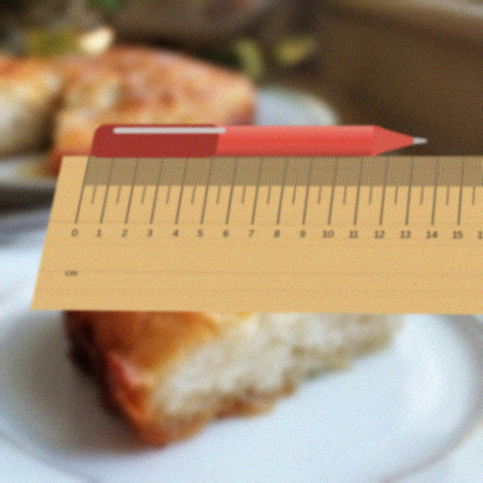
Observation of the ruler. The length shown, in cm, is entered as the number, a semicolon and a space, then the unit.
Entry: 13.5; cm
